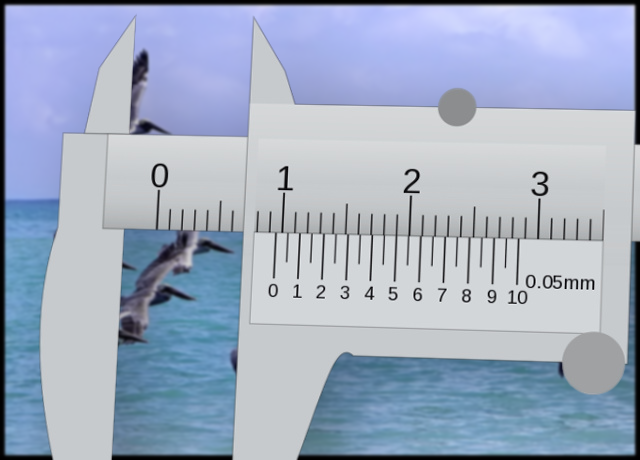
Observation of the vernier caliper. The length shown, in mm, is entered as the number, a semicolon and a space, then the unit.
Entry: 9.5; mm
